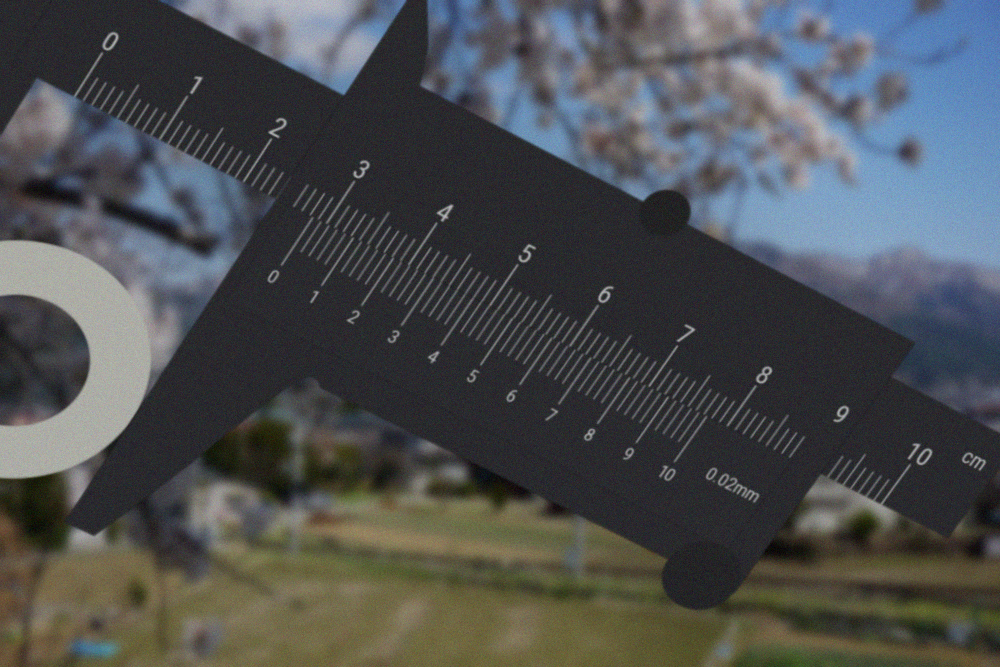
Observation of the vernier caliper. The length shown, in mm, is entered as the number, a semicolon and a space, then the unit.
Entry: 28.4; mm
